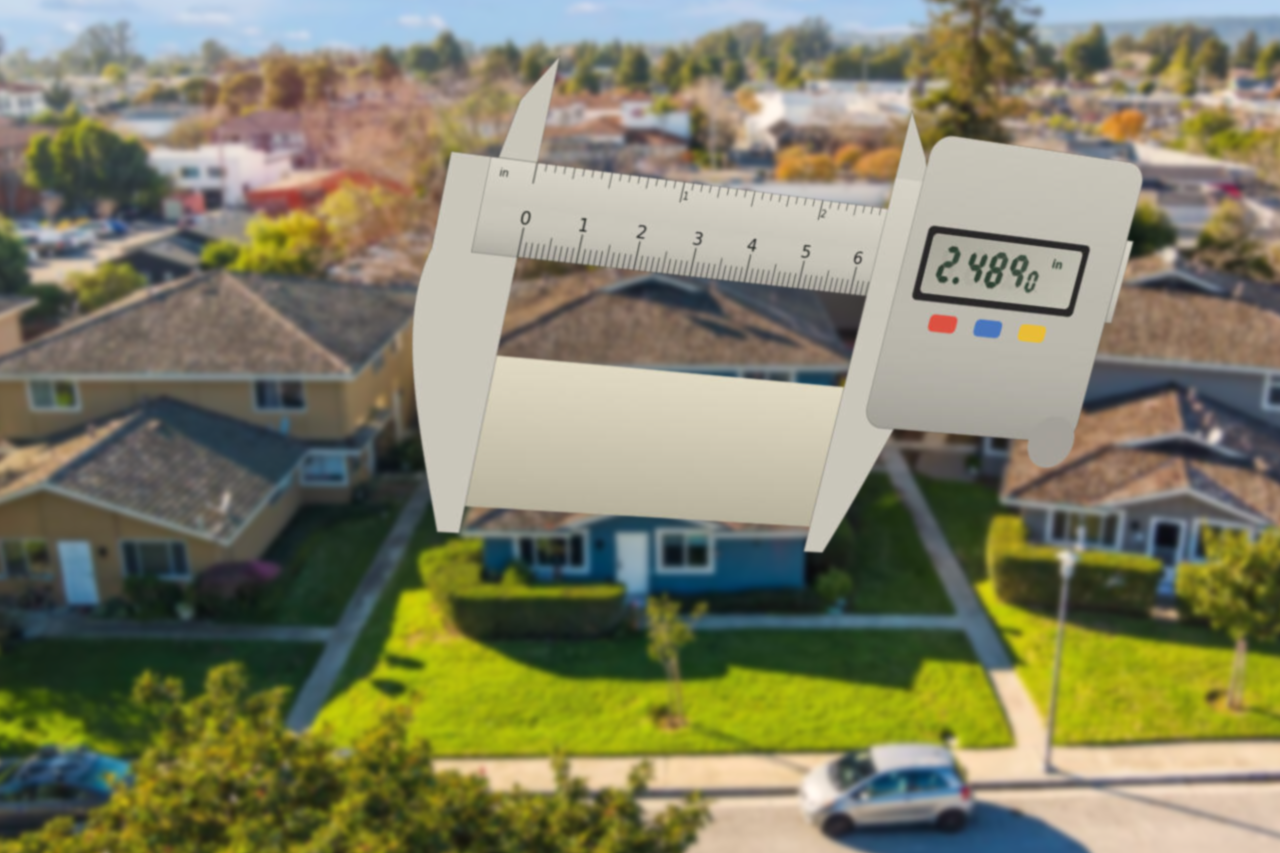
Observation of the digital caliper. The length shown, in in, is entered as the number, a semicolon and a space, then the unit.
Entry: 2.4890; in
